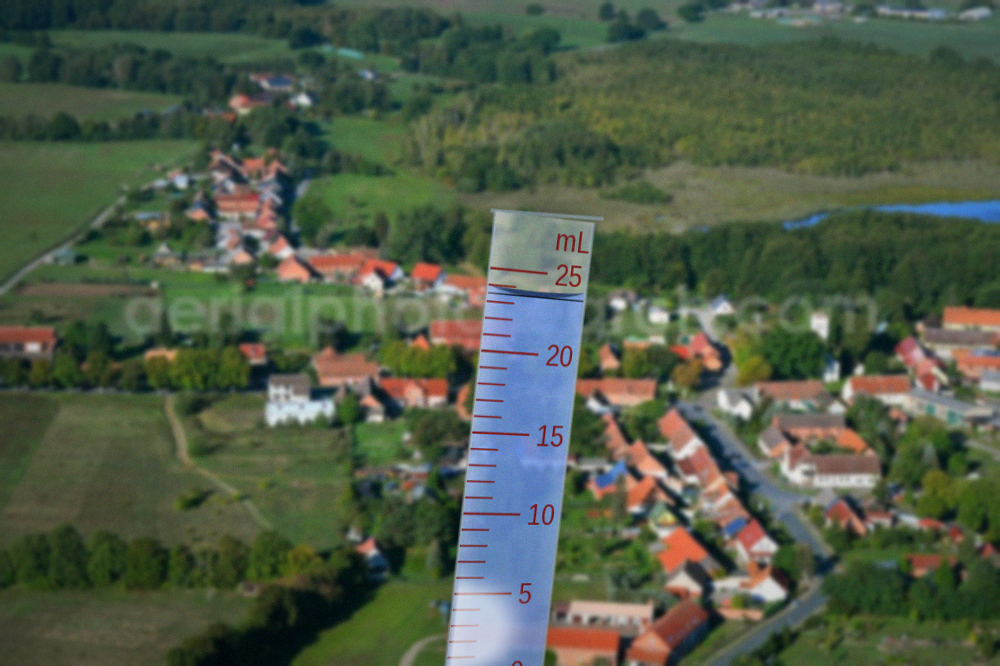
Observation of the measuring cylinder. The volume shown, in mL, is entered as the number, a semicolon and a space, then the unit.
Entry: 23.5; mL
